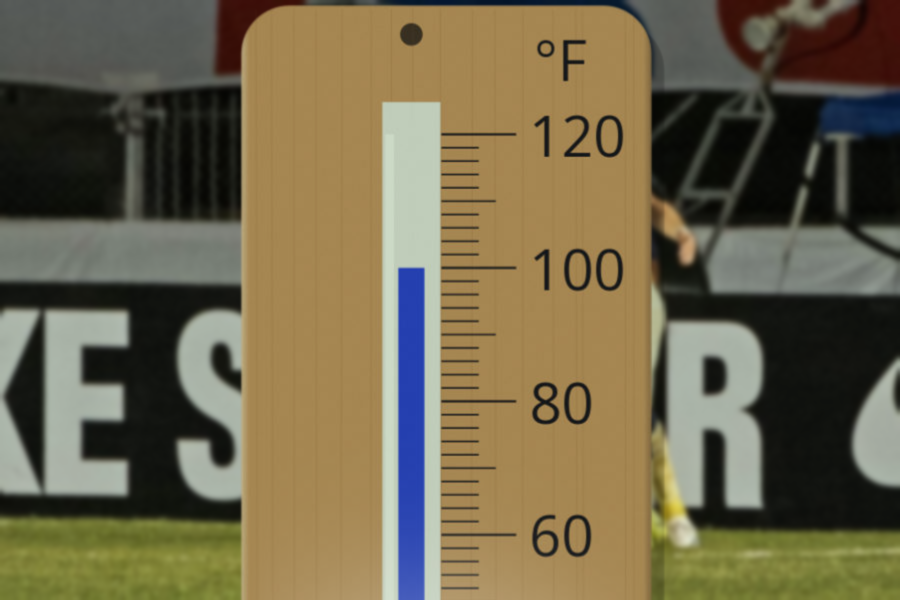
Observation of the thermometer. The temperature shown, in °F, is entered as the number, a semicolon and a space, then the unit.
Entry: 100; °F
